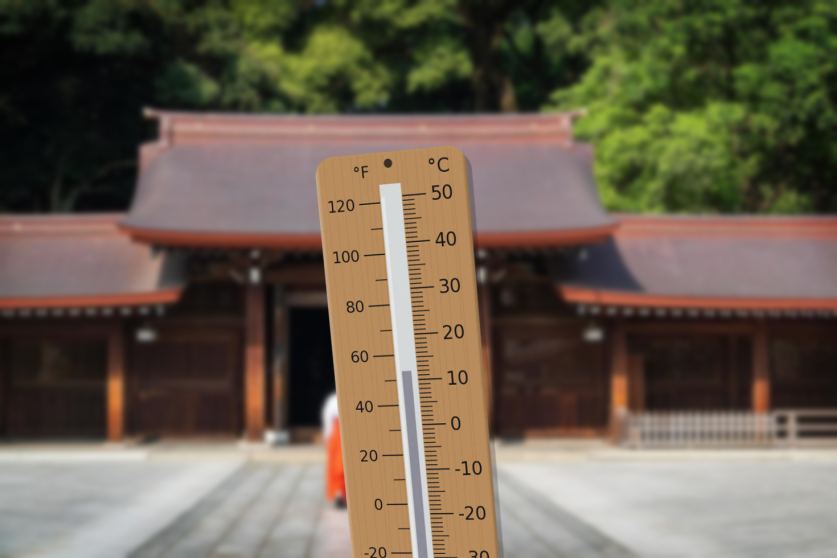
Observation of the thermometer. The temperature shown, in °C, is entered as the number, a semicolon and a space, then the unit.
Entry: 12; °C
